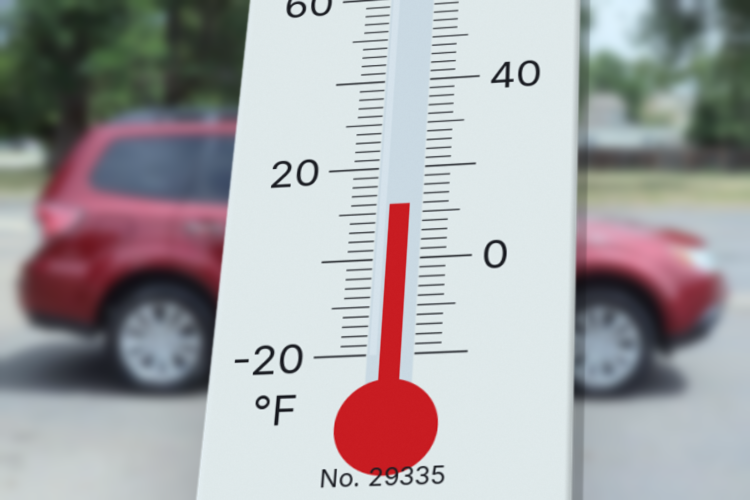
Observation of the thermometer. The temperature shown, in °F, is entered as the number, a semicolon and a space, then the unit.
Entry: 12; °F
